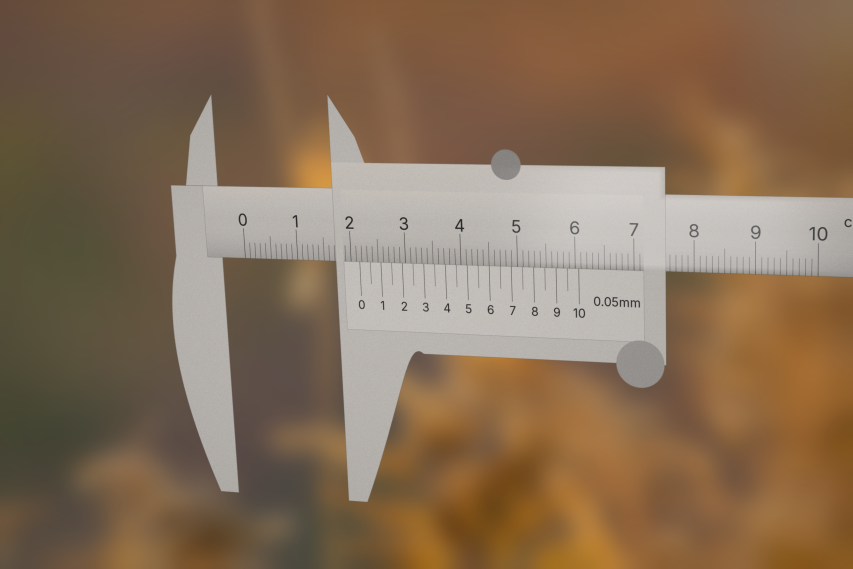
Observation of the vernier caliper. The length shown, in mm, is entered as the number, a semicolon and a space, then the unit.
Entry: 21.6; mm
